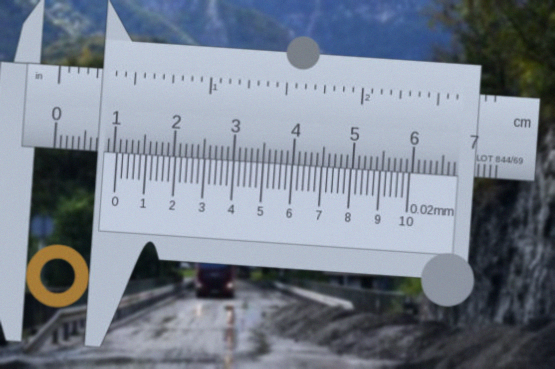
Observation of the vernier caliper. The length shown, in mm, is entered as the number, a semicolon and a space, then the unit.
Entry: 10.5; mm
